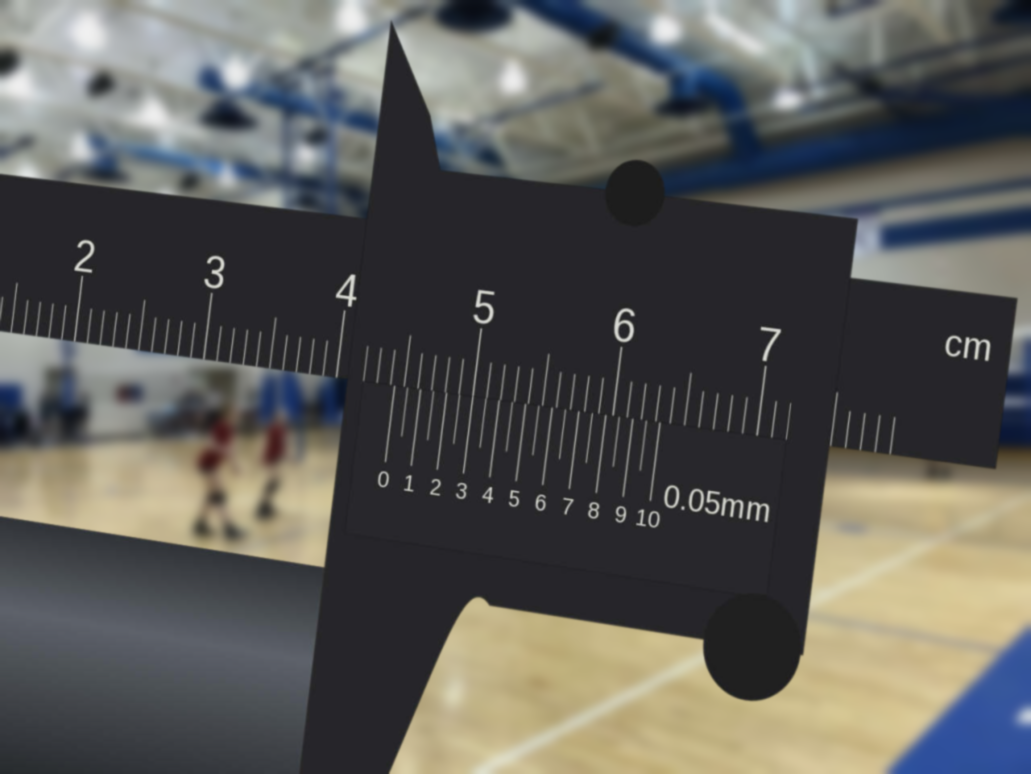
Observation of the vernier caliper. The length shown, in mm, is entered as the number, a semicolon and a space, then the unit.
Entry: 44.3; mm
